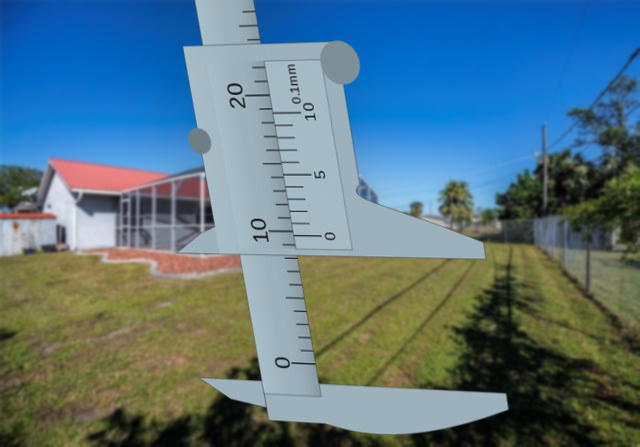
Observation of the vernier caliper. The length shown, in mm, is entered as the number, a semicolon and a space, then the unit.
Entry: 9.7; mm
